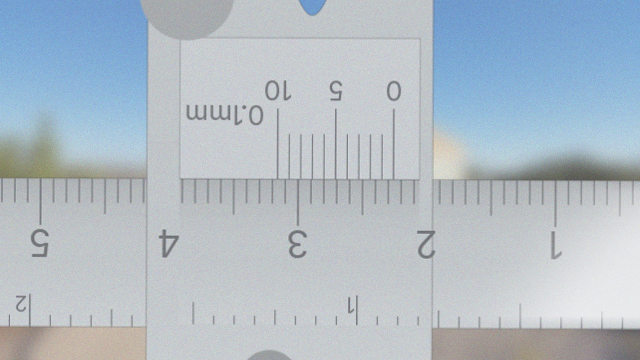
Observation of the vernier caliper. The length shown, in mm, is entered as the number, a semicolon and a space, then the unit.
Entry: 22.6; mm
